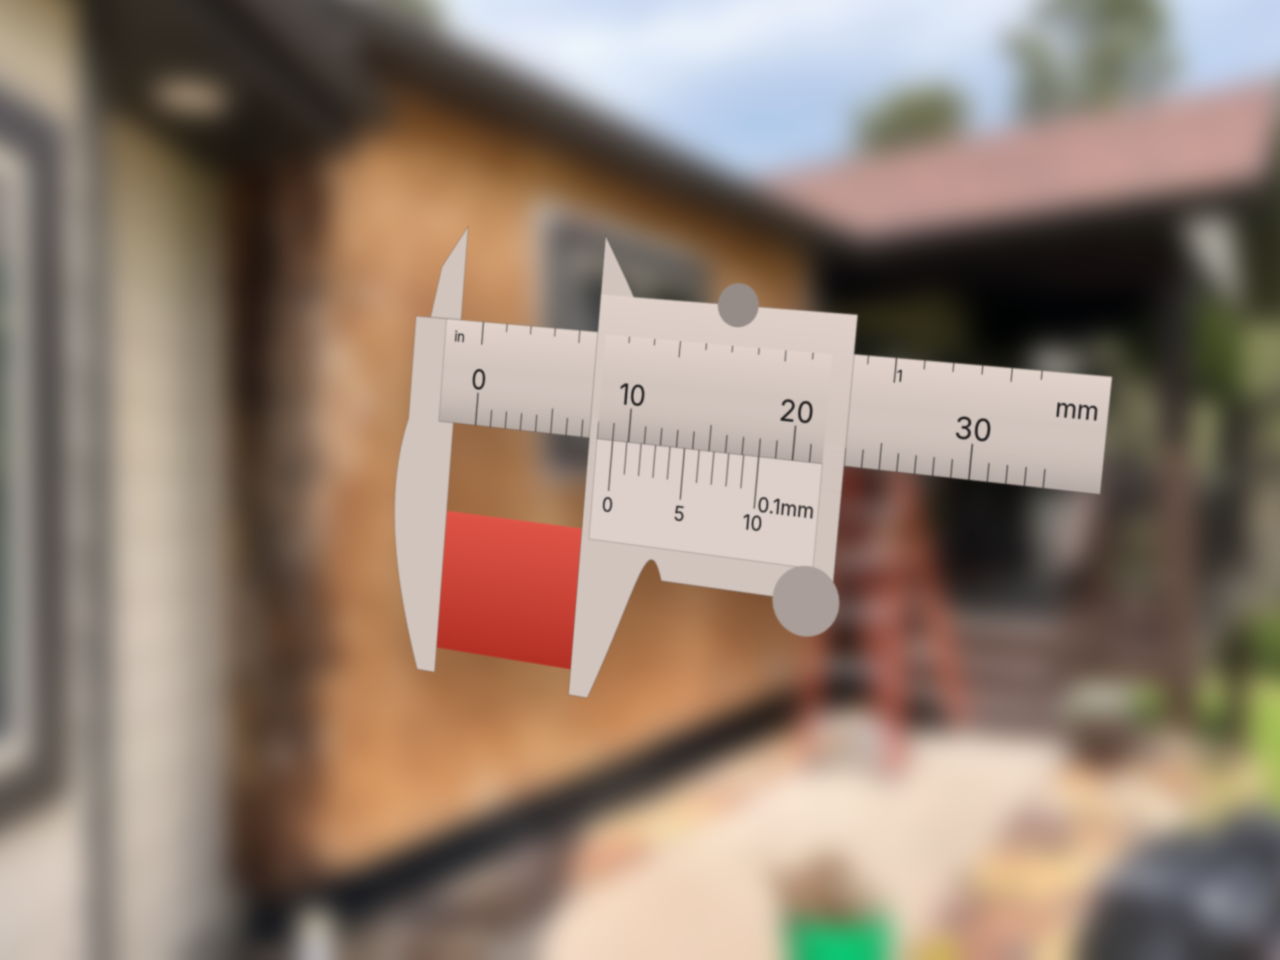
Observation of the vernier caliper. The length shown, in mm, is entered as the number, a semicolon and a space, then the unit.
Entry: 9.0; mm
